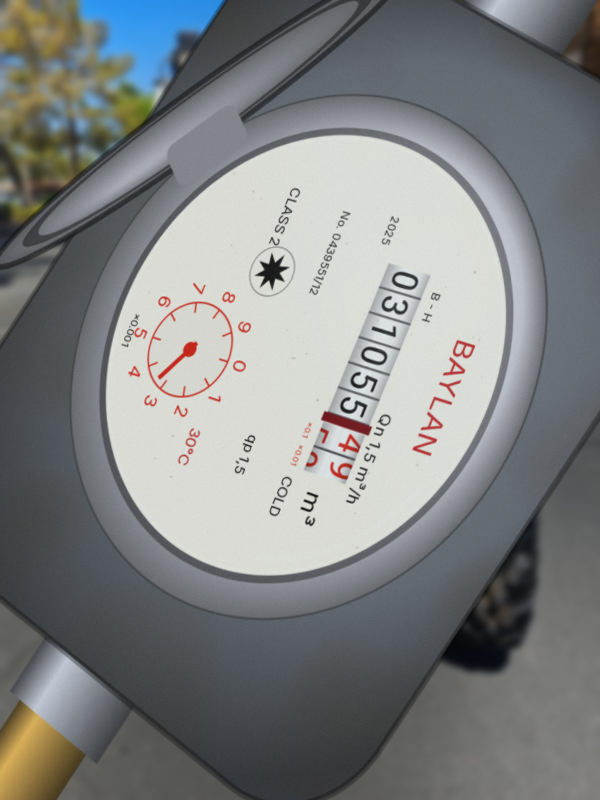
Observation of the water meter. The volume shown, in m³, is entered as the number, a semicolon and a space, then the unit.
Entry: 31055.493; m³
